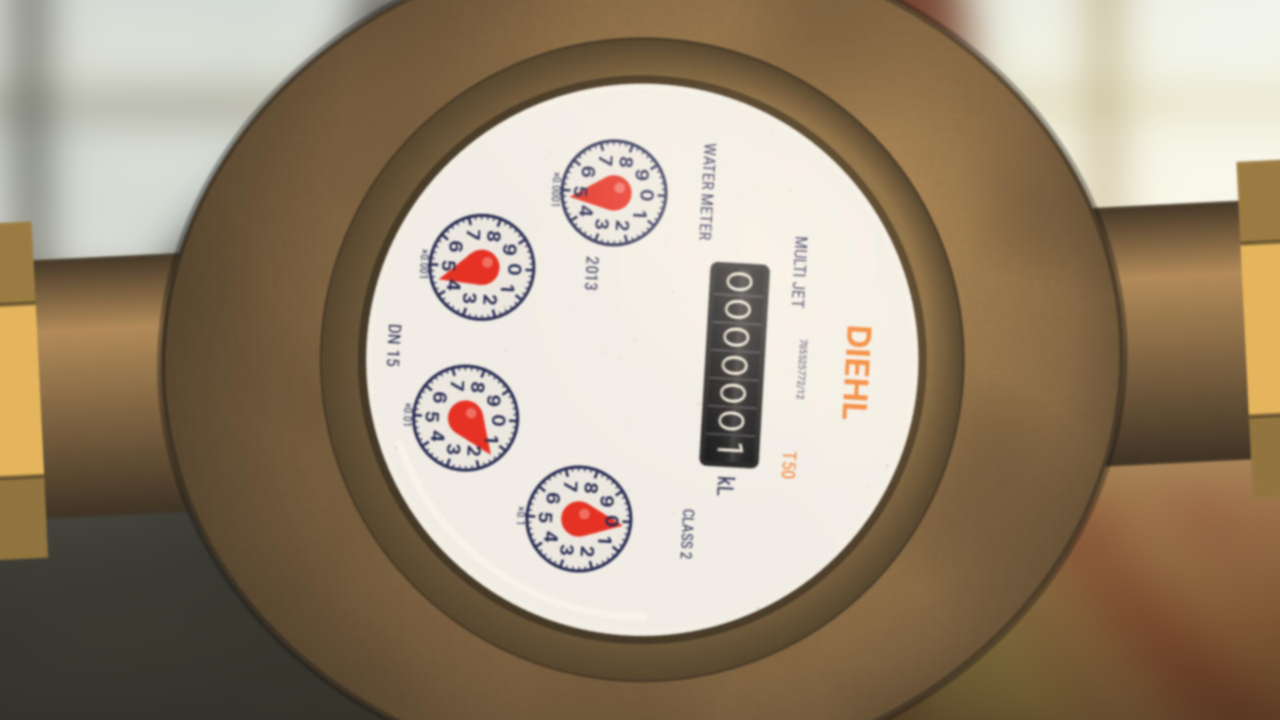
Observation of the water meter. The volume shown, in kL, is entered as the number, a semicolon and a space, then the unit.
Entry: 1.0144; kL
